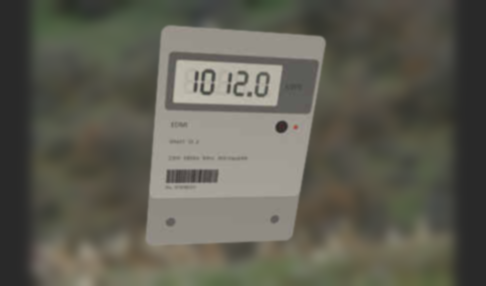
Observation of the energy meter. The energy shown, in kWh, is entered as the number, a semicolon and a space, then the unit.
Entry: 1012.0; kWh
